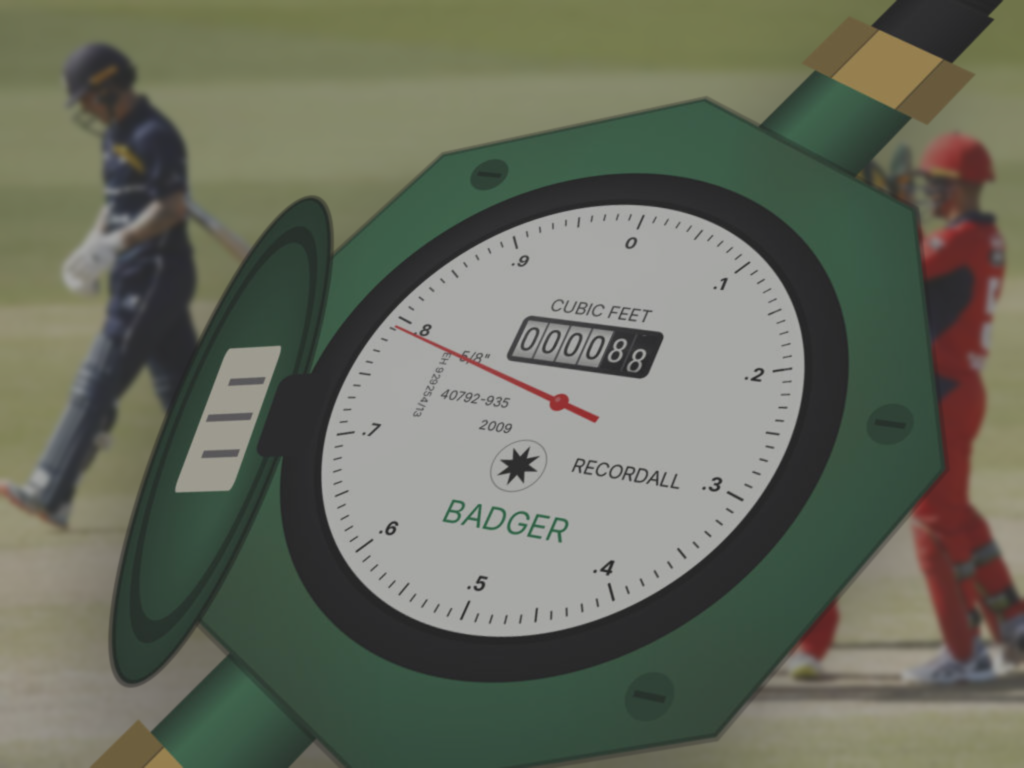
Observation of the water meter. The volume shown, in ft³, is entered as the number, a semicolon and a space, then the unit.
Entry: 87.79; ft³
